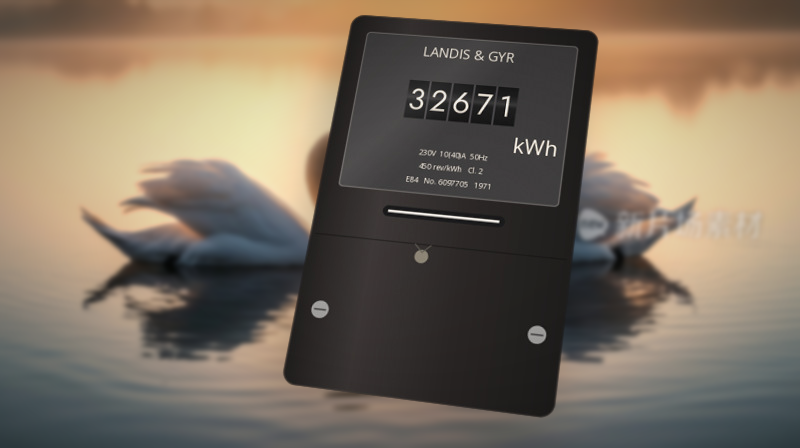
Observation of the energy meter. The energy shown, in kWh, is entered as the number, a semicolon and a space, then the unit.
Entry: 32671; kWh
